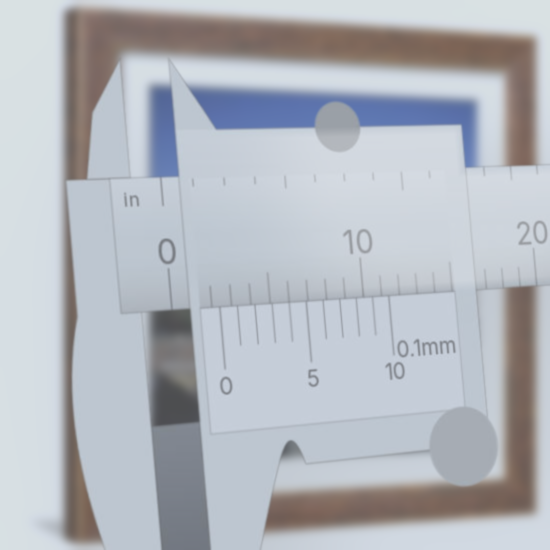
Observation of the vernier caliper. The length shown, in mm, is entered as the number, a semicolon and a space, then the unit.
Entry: 2.4; mm
